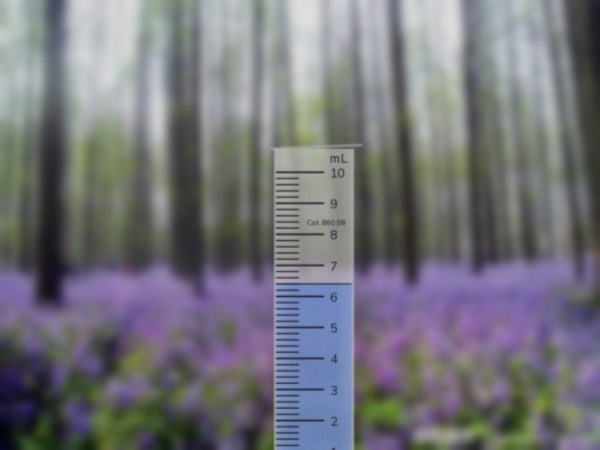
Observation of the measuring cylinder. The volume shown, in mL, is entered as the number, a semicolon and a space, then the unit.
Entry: 6.4; mL
